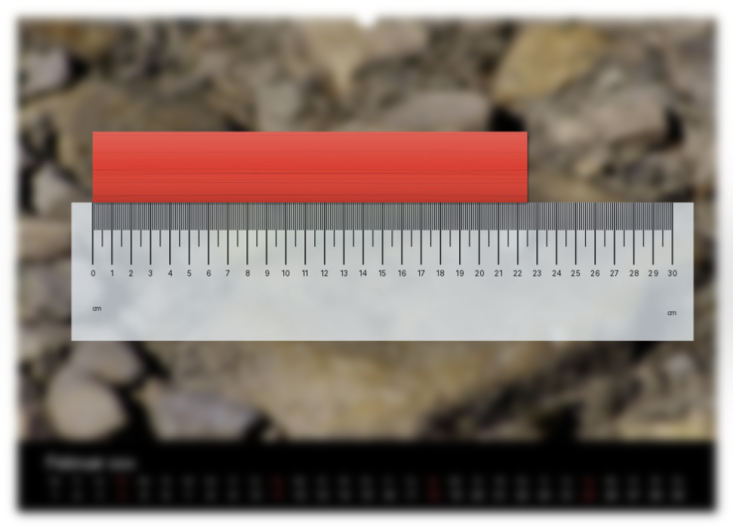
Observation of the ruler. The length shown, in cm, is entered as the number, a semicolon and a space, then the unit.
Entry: 22.5; cm
